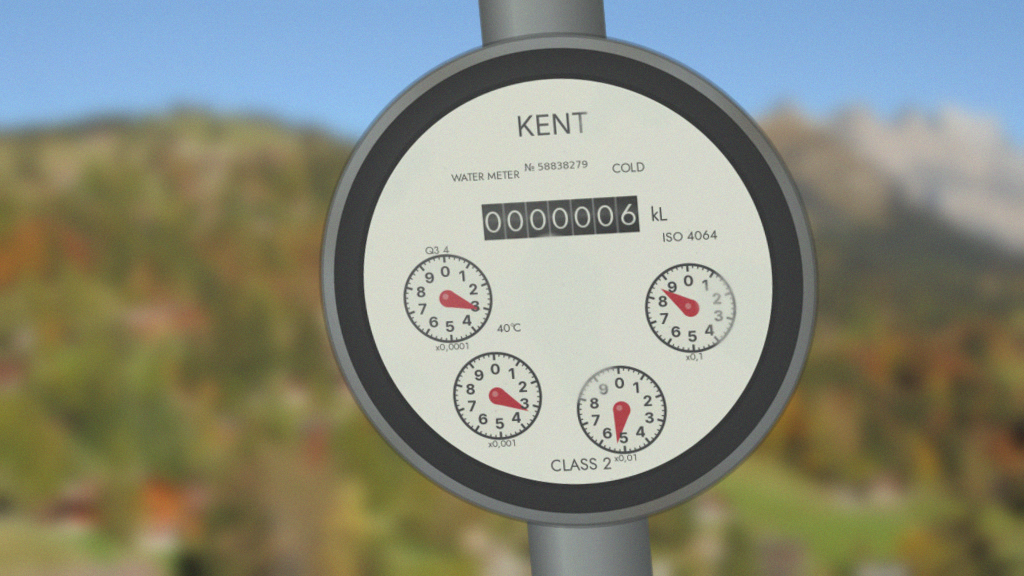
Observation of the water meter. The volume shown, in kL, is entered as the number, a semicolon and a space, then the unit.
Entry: 6.8533; kL
